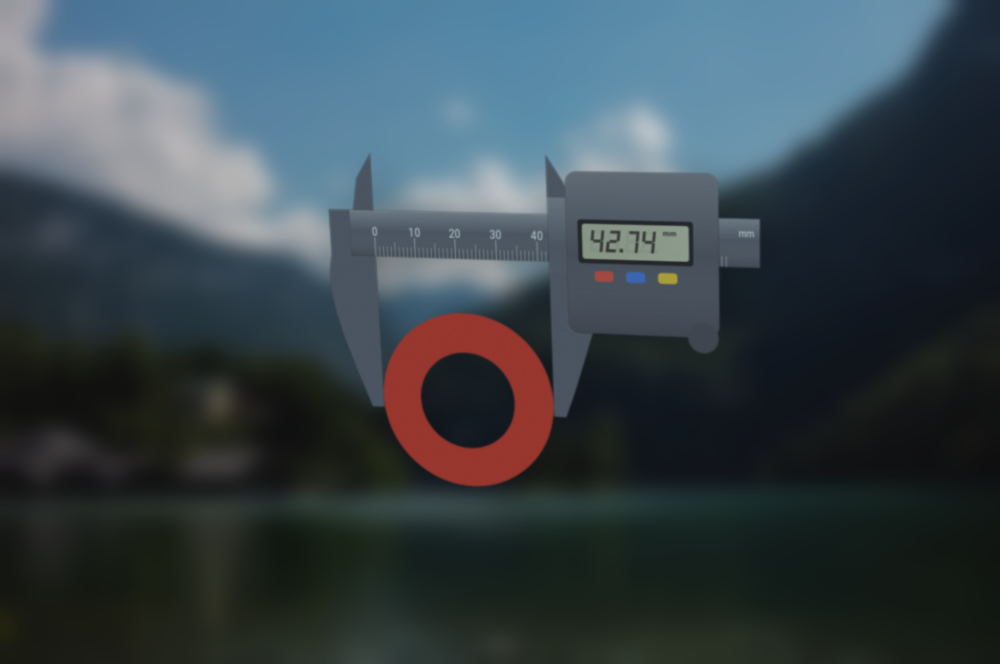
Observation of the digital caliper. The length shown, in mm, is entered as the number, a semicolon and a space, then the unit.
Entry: 42.74; mm
